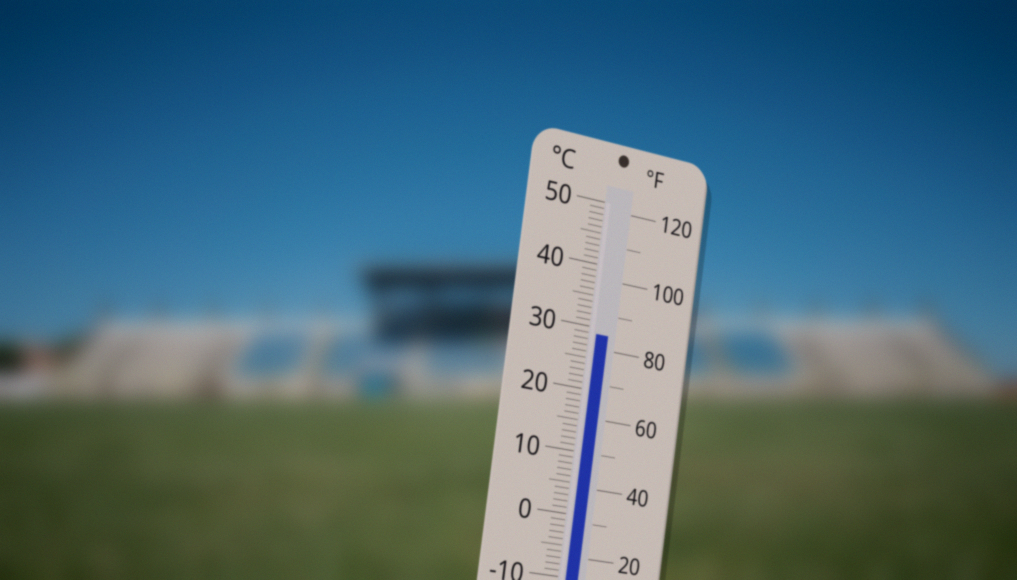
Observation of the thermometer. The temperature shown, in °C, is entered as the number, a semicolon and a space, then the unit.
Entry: 29; °C
